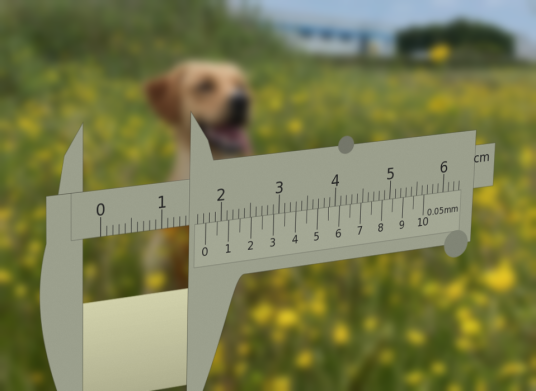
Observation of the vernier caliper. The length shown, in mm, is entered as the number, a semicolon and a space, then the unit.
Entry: 17.4; mm
